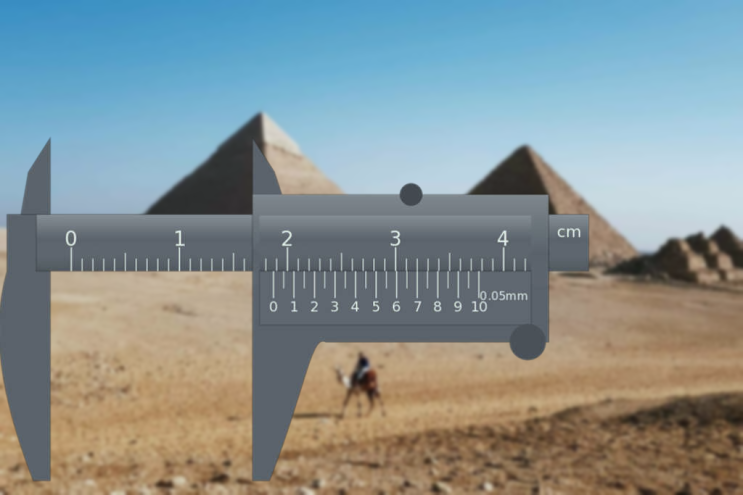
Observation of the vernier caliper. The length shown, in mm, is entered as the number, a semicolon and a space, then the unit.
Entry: 18.7; mm
